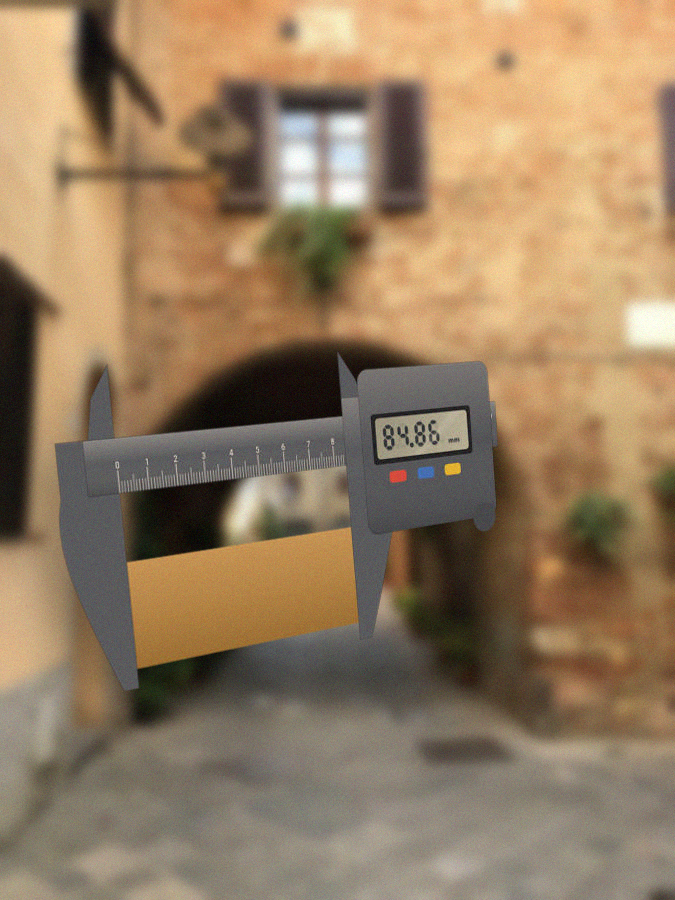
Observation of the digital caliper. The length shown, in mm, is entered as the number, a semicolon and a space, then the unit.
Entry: 84.86; mm
